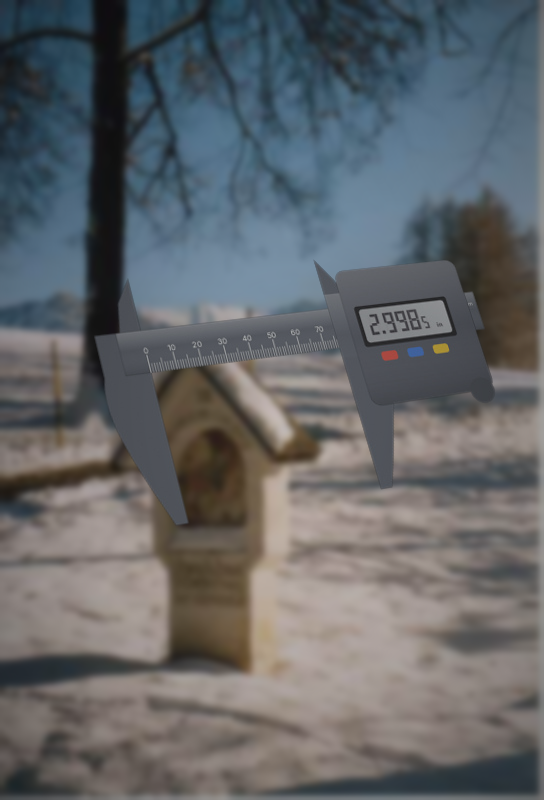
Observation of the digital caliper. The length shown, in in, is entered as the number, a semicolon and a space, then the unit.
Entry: 2.9985; in
